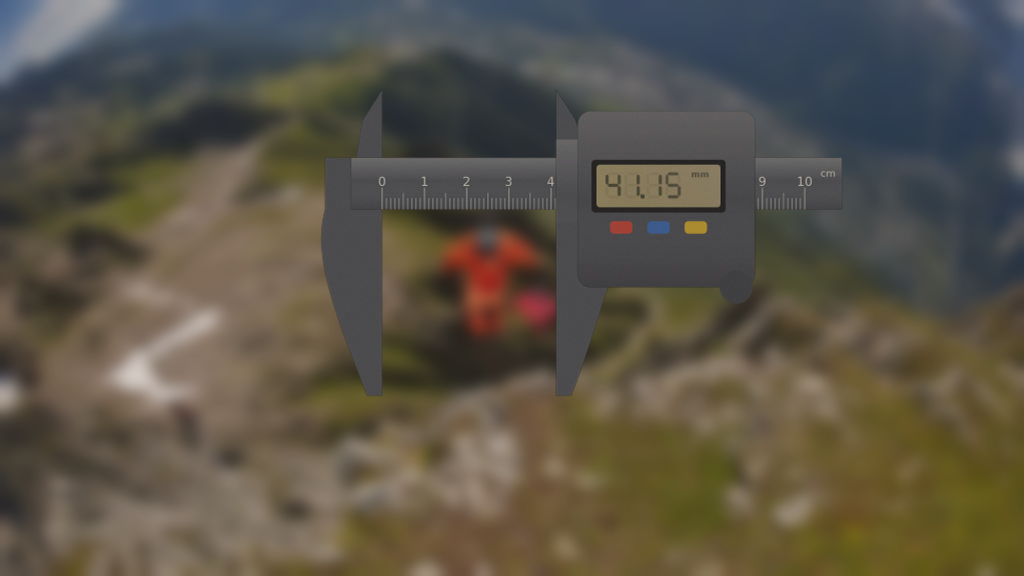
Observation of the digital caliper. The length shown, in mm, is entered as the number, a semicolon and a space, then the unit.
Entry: 41.15; mm
